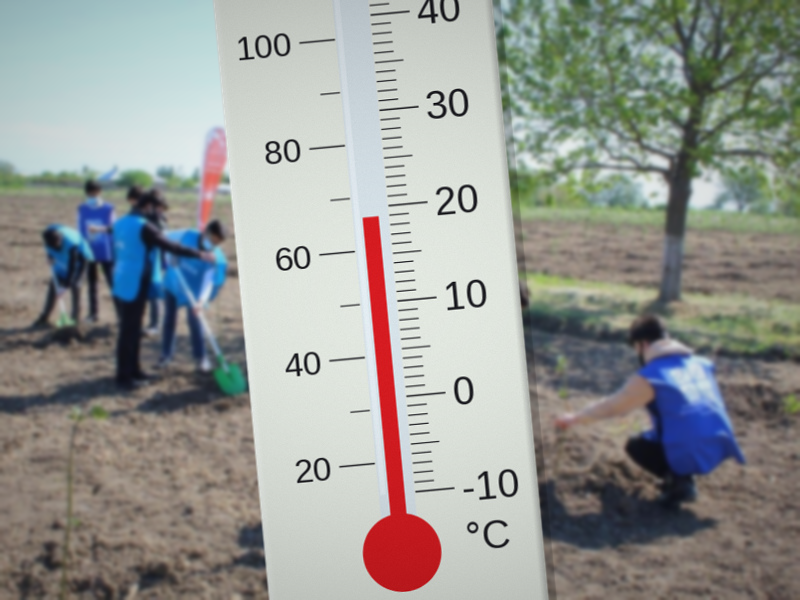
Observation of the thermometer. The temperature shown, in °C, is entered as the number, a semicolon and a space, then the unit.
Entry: 19; °C
